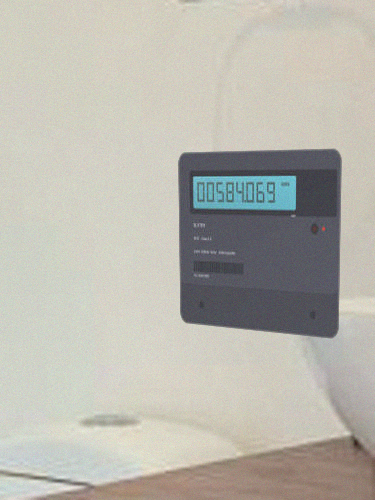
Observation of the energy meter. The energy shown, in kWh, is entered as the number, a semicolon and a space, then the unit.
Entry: 584.069; kWh
